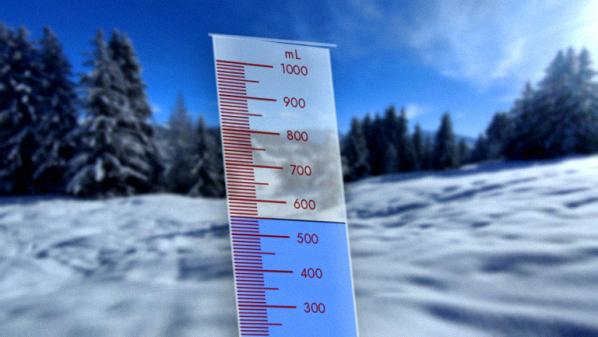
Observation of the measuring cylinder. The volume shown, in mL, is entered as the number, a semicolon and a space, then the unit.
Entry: 550; mL
